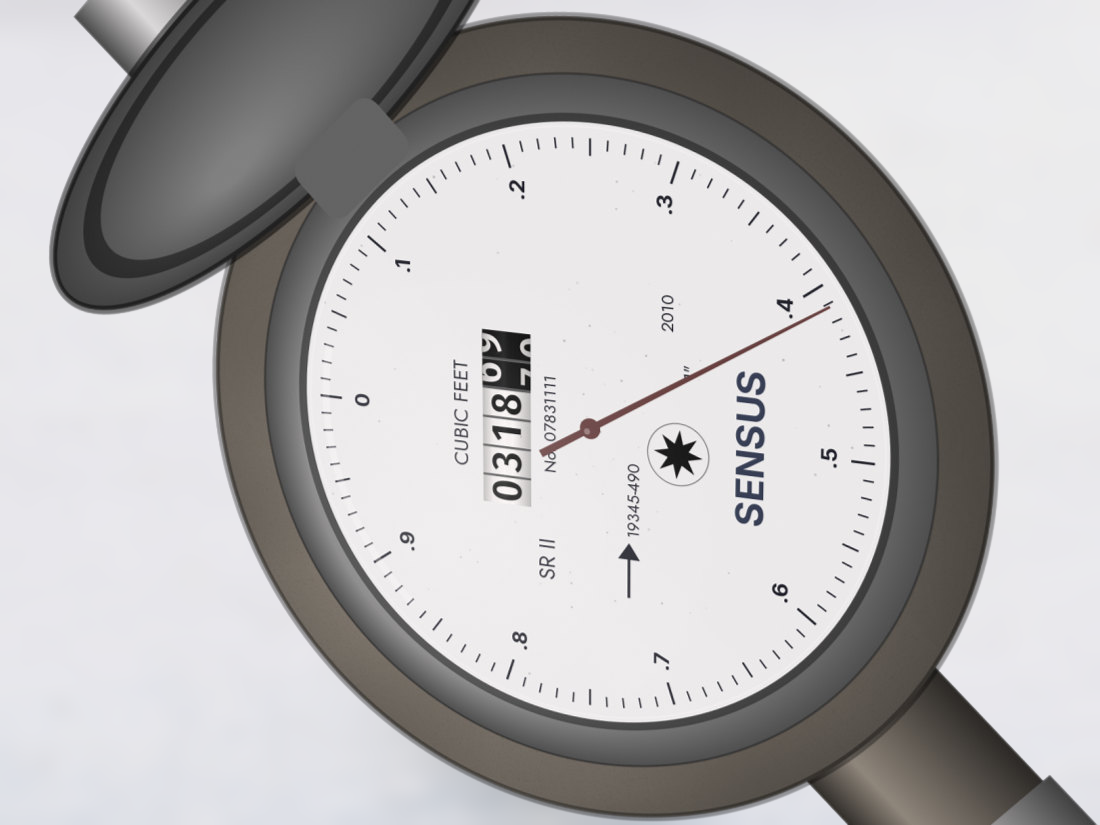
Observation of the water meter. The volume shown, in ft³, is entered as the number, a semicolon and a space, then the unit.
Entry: 31869.41; ft³
